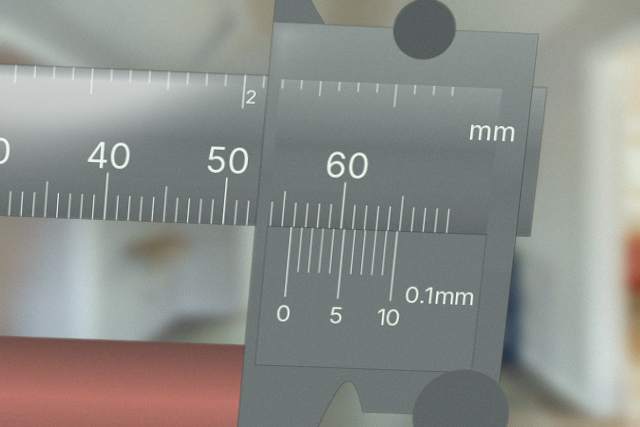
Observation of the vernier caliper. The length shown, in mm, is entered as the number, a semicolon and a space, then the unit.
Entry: 55.8; mm
